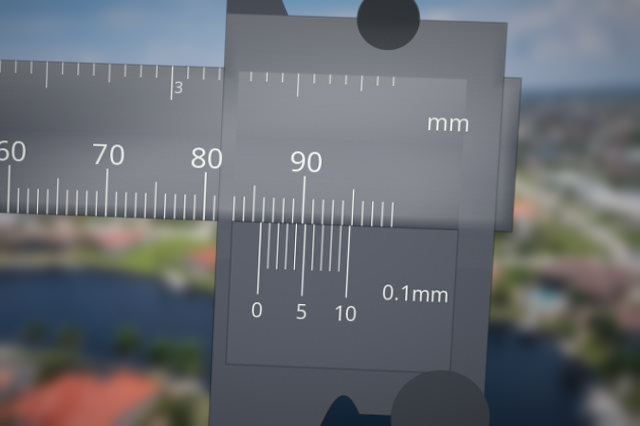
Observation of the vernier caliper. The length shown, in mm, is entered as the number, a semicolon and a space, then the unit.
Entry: 85.8; mm
